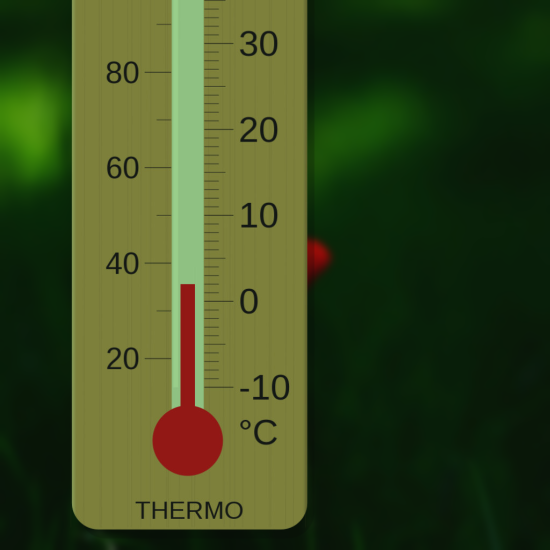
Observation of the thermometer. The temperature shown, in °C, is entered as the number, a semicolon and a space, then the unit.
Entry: 2; °C
